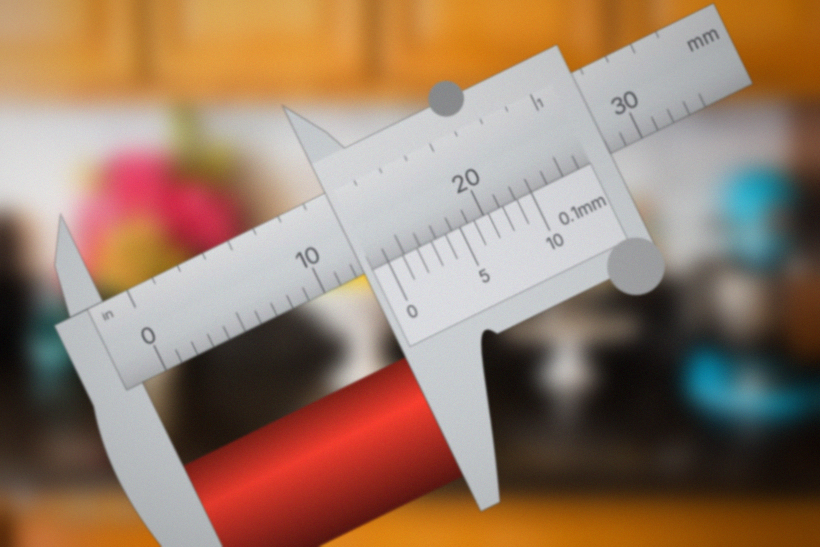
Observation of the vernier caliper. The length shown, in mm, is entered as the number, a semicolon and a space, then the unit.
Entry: 14.0; mm
